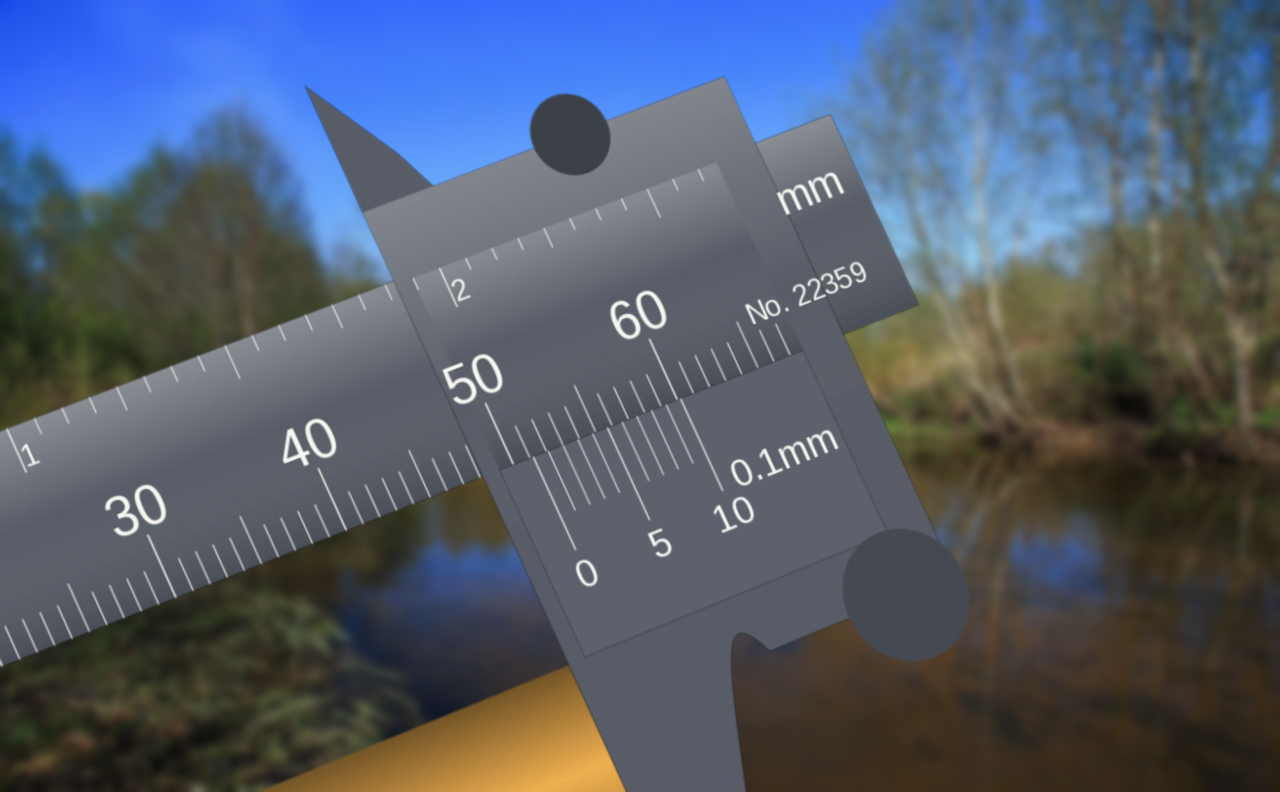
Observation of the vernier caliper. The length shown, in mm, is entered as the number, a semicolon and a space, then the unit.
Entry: 51.2; mm
